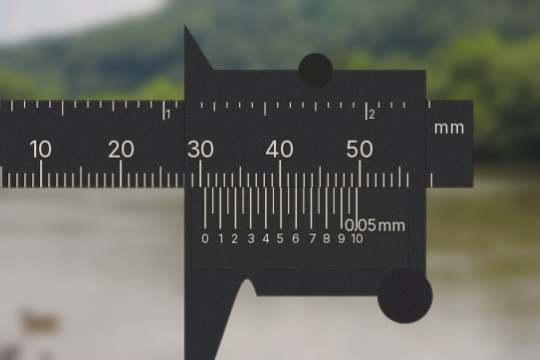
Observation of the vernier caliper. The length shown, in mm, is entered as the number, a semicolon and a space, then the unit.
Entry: 30.6; mm
